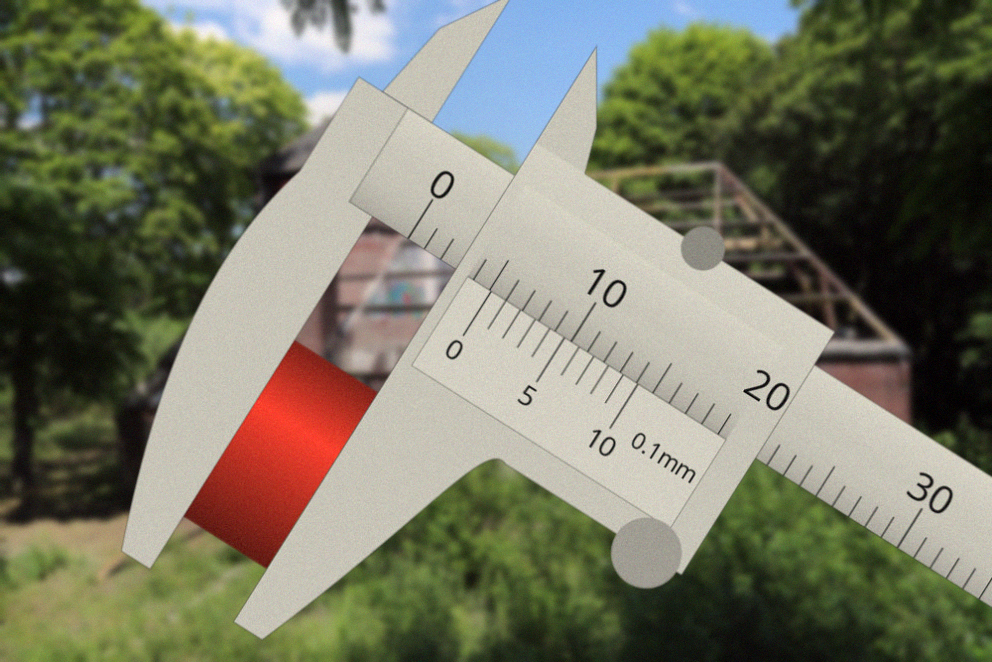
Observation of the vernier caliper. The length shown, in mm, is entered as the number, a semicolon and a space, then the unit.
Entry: 5.1; mm
